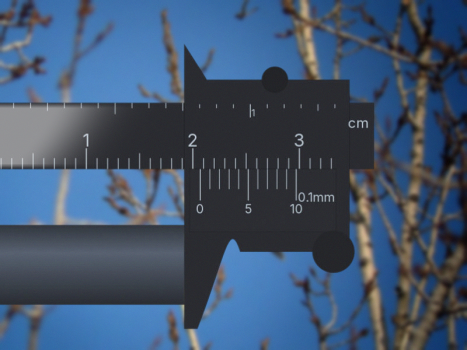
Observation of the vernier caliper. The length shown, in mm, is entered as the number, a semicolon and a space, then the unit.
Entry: 20.7; mm
